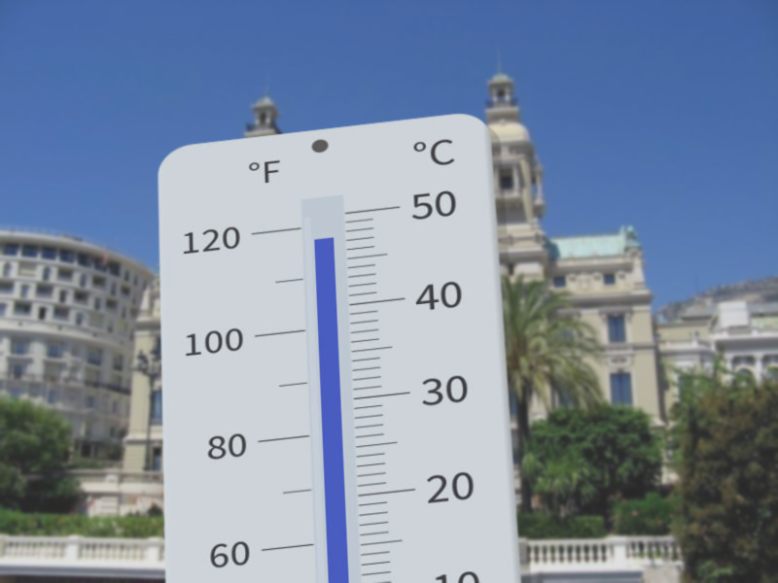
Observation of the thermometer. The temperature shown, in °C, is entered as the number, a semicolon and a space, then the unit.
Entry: 47.5; °C
